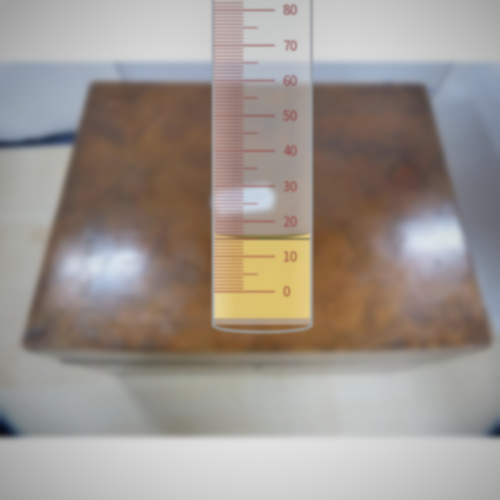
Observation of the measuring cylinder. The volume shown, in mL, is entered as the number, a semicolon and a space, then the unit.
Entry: 15; mL
